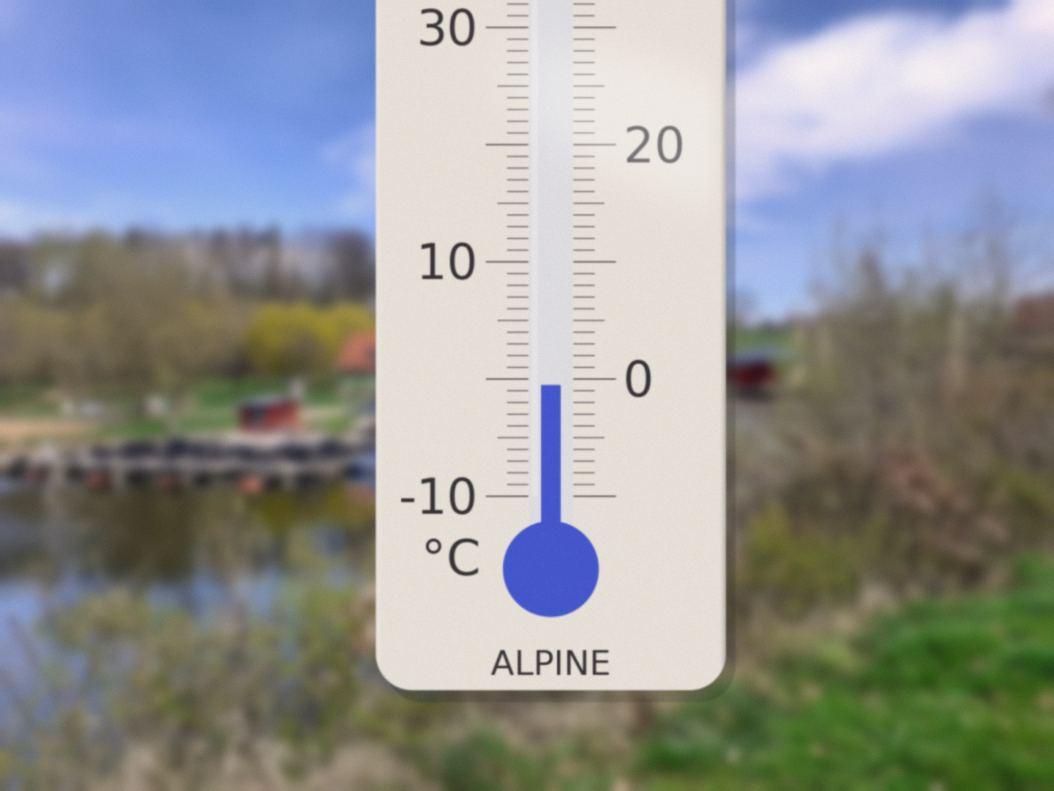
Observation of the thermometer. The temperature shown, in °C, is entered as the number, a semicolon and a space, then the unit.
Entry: -0.5; °C
